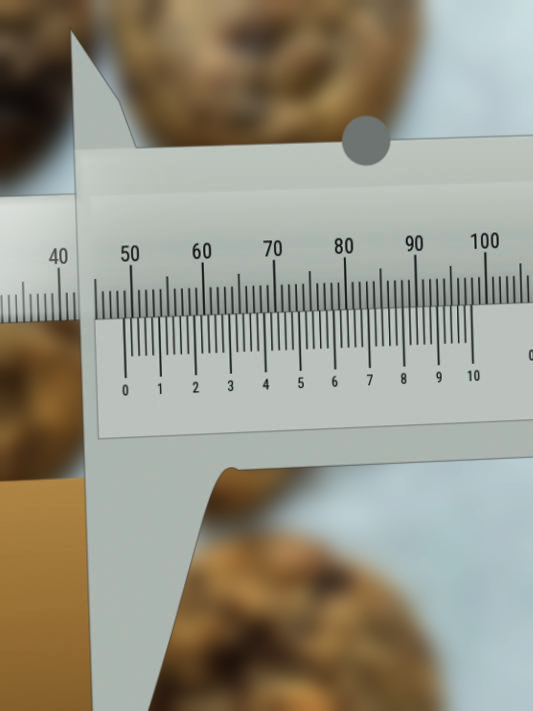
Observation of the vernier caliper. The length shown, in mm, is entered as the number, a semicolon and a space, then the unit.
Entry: 48.8; mm
